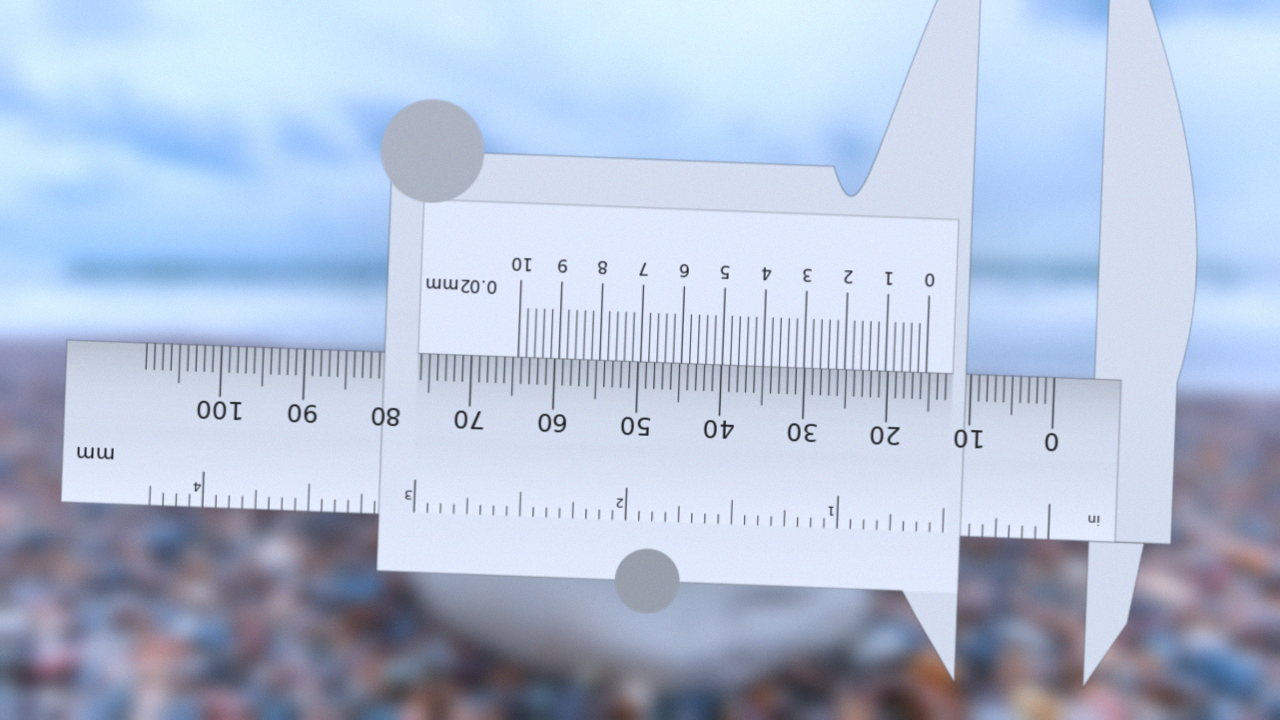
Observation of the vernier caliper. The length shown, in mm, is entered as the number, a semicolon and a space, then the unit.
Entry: 15.4; mm
